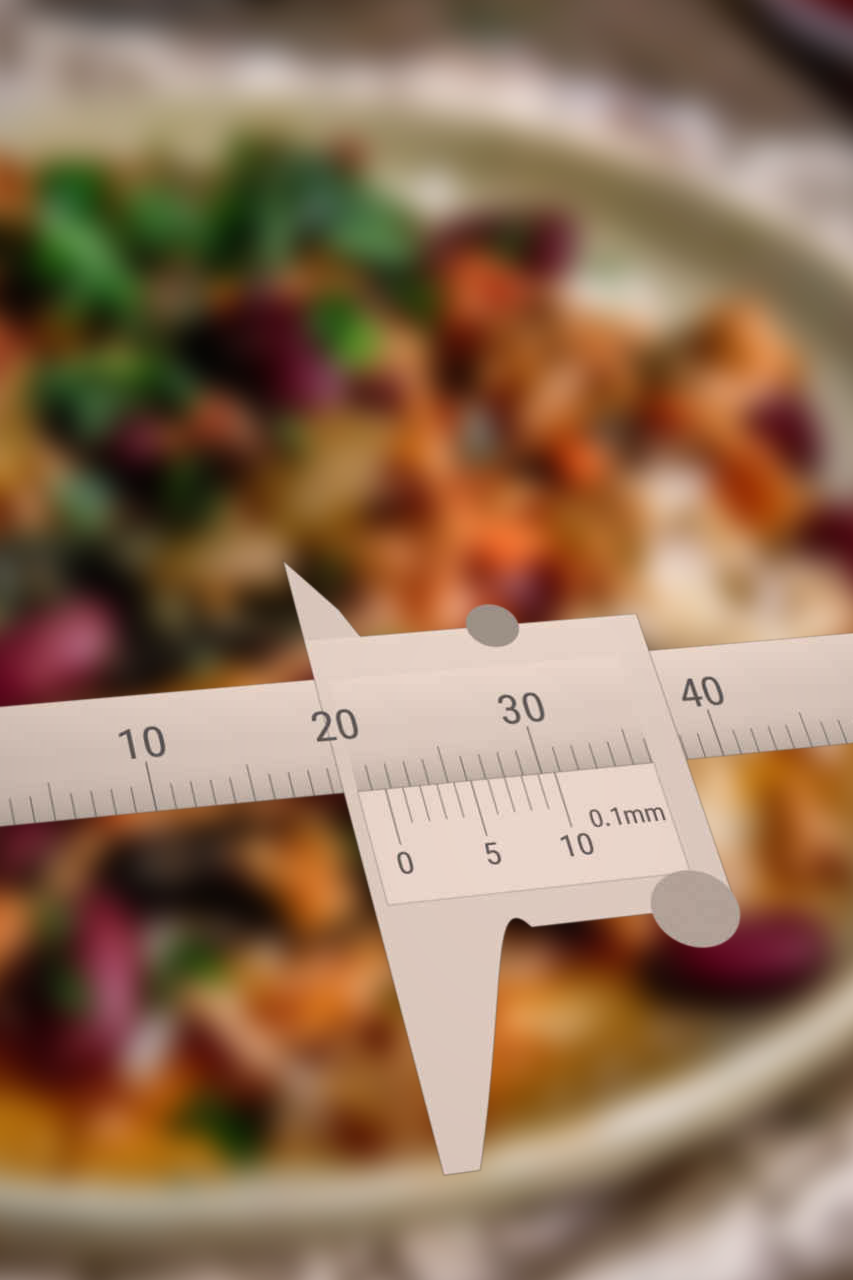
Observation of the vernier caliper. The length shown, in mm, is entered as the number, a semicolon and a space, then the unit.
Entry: 21.7; mm
